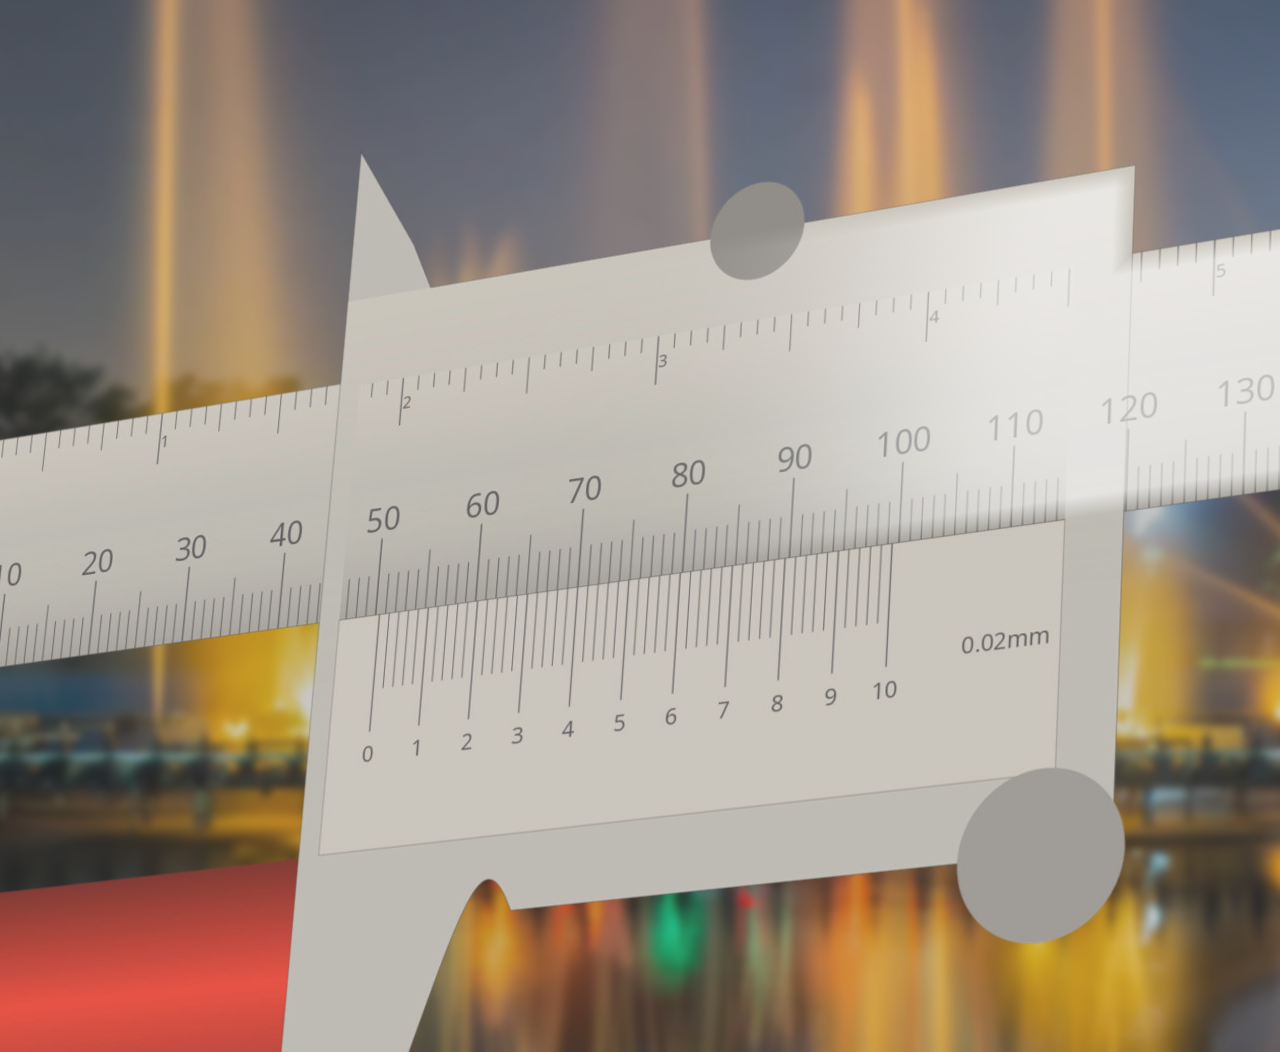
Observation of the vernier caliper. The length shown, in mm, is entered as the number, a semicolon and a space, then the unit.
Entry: 50.4; mm
